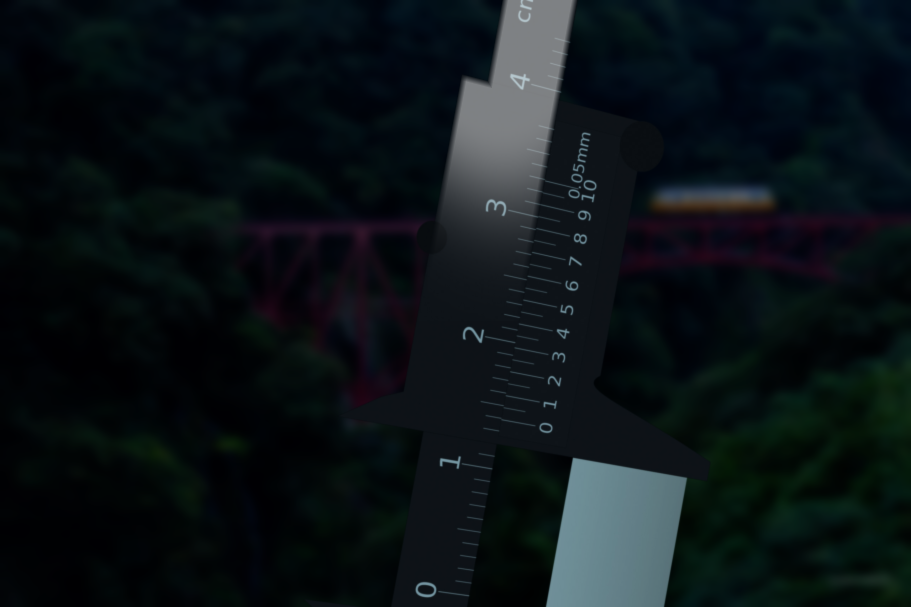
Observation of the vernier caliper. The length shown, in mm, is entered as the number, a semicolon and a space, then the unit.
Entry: 13.9; mm
